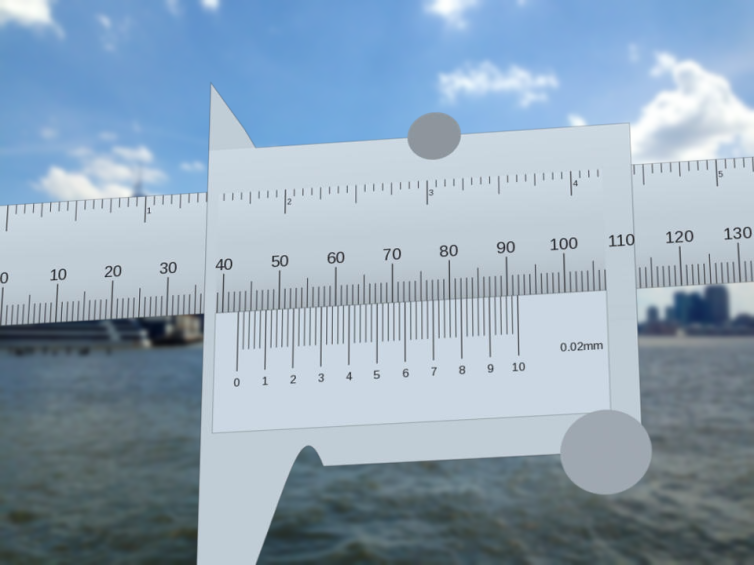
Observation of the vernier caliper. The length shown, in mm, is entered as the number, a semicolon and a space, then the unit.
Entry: 42.8; mm
